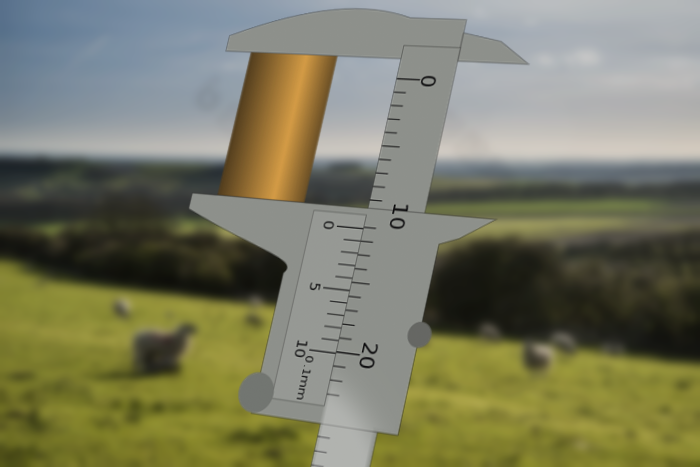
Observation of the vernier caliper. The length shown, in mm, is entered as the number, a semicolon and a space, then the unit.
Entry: 11.1; mm
